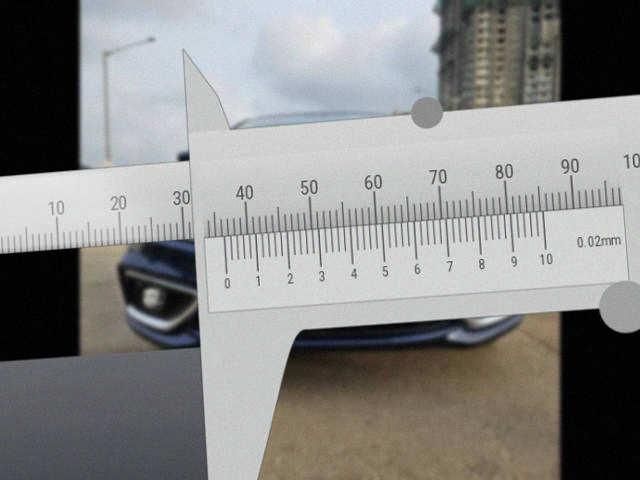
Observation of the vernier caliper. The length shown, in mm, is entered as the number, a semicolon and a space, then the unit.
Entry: 36.4; mm
